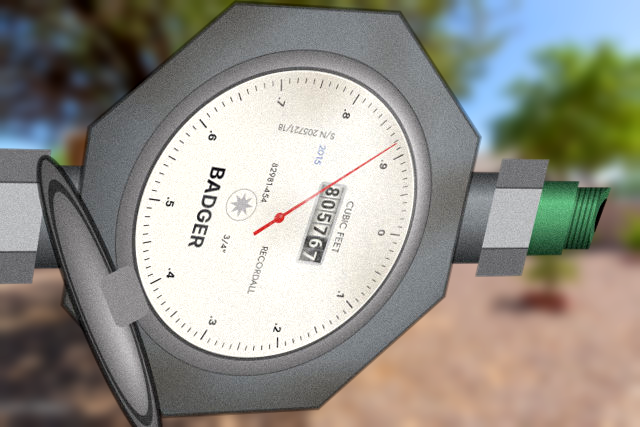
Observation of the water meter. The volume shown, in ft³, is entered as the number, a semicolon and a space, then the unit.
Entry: 805766.88; ft³
